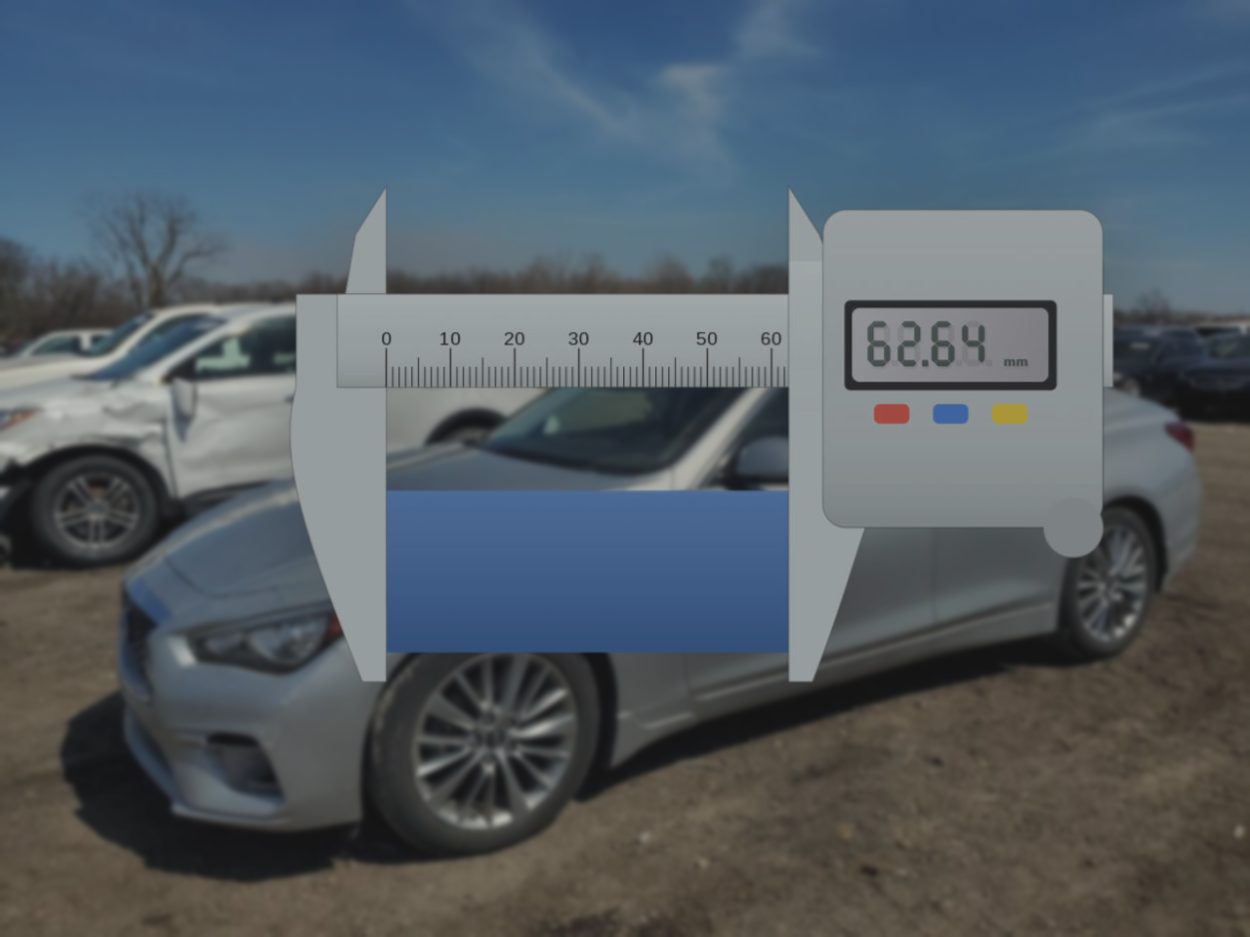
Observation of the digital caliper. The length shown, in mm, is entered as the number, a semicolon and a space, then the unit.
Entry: 62.64; mm
